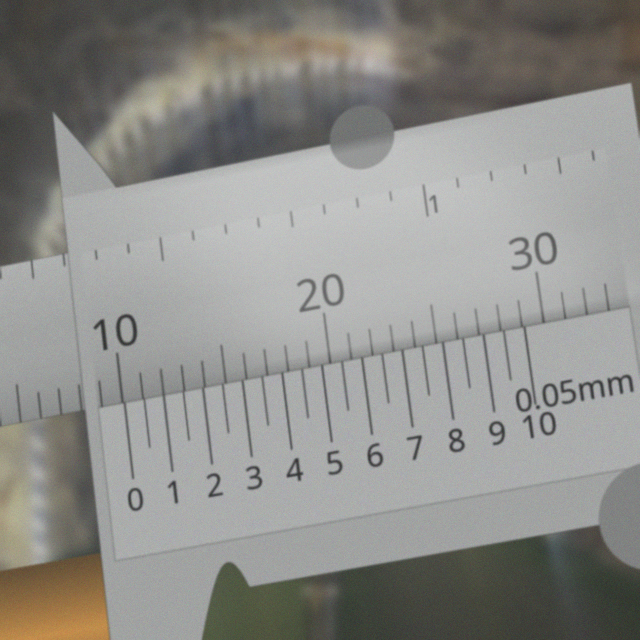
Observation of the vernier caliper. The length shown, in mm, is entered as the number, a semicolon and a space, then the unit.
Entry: 10.1; mm
